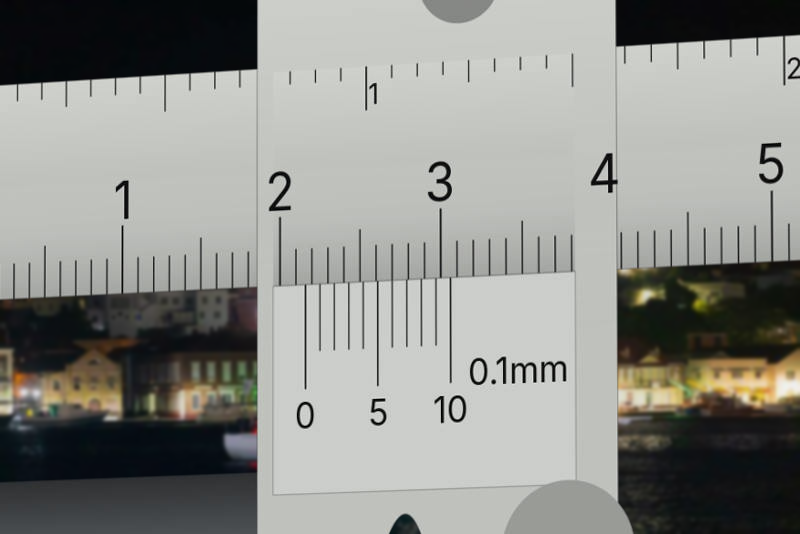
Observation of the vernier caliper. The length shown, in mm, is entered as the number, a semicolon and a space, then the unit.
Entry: 21.6; mm
